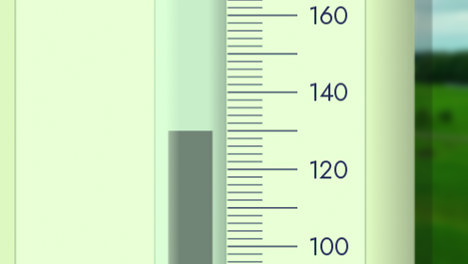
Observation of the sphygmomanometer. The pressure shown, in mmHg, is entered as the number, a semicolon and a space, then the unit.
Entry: 130; mmHg
